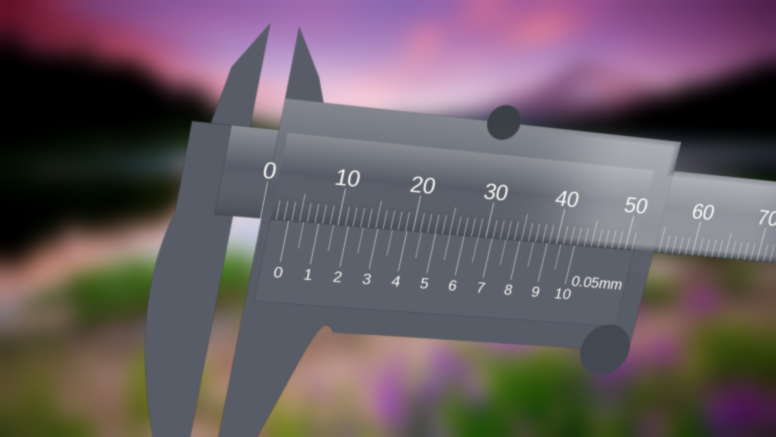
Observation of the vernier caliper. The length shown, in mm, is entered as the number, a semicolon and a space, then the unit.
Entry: 3.6; mm
